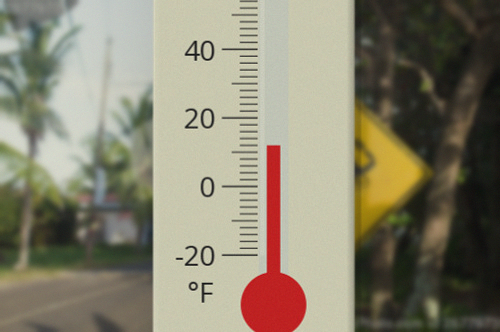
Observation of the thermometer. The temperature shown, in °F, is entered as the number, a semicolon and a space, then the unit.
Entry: 12; °F
